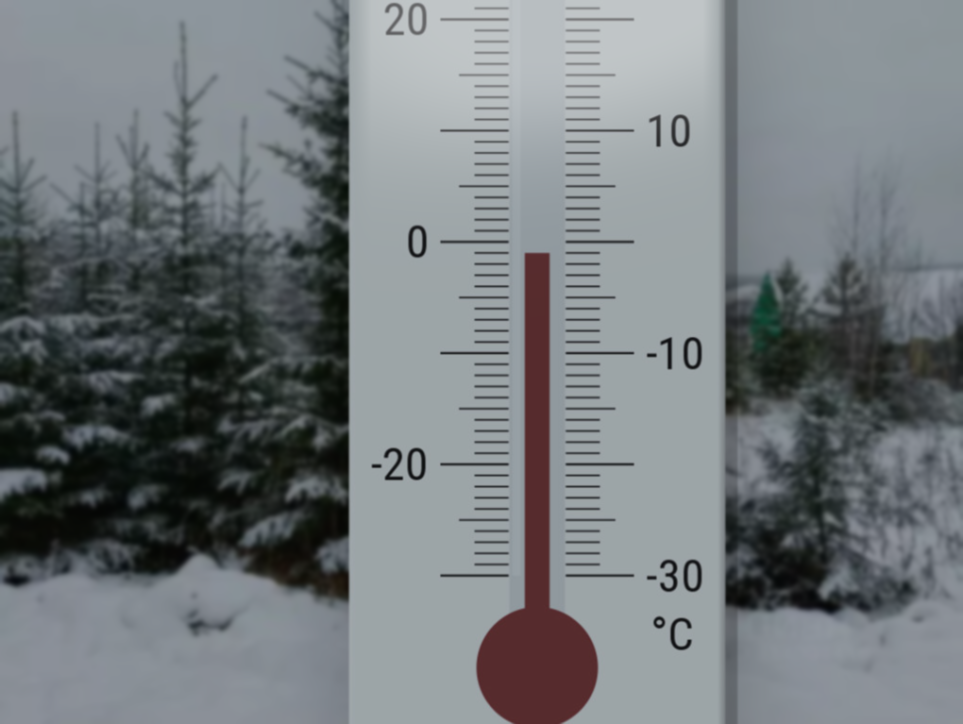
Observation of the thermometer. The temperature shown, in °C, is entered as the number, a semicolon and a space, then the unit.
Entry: -1; °C
